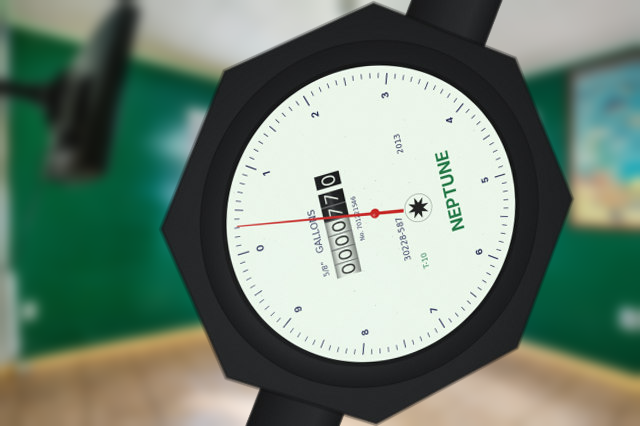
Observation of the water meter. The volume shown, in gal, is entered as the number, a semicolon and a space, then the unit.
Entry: 770.3; gal
